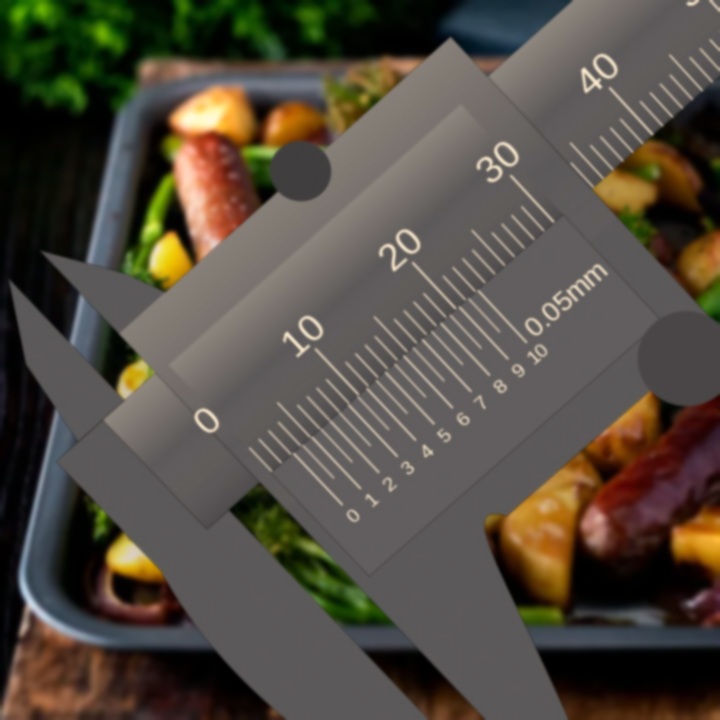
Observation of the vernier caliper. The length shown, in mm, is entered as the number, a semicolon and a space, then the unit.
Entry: 3.2; mm
